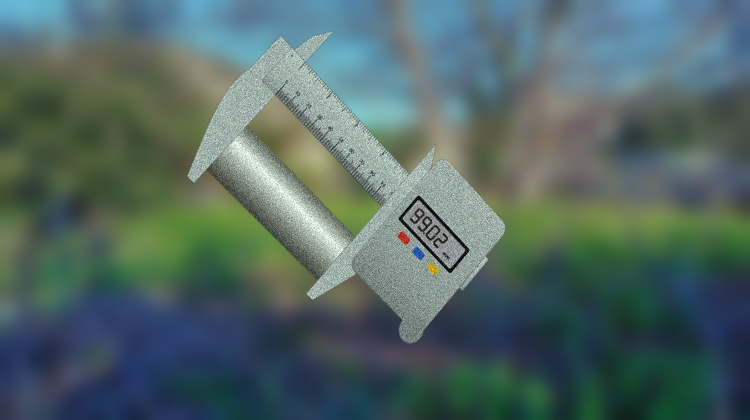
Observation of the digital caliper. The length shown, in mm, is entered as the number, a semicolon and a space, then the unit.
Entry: 99.02; mm
